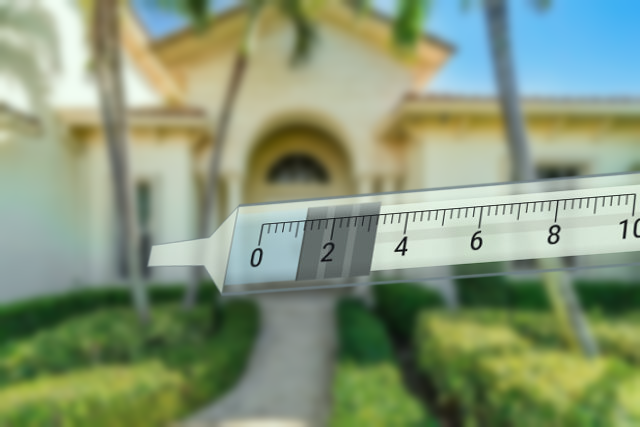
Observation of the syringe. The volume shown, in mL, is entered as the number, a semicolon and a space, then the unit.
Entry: 1.2; mL
